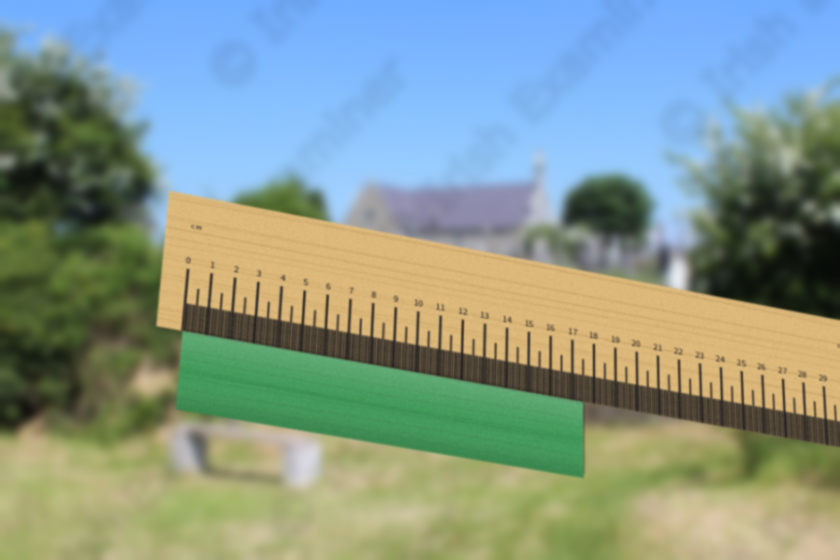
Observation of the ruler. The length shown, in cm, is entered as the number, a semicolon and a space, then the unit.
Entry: 17.5; cm
